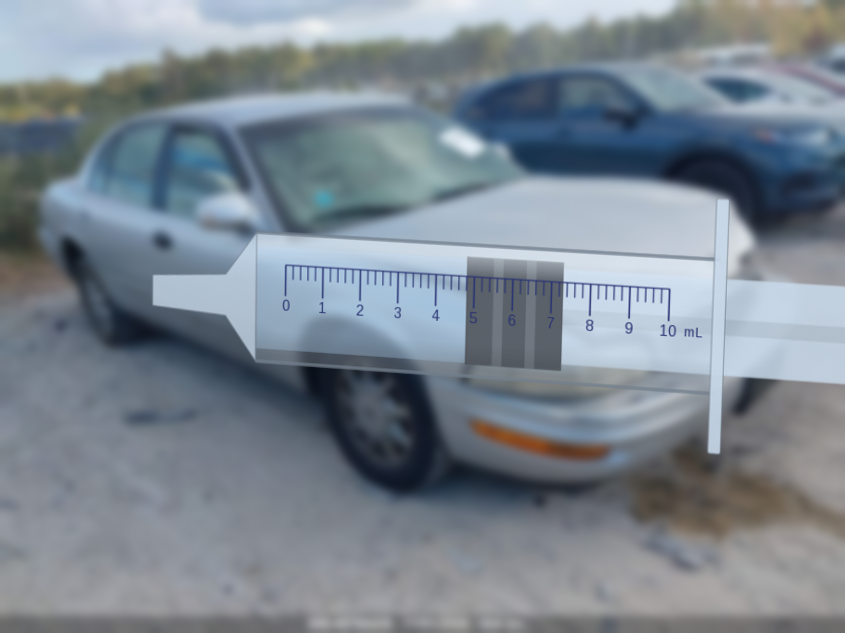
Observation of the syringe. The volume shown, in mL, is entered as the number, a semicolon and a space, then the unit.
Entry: 4.8; mL
